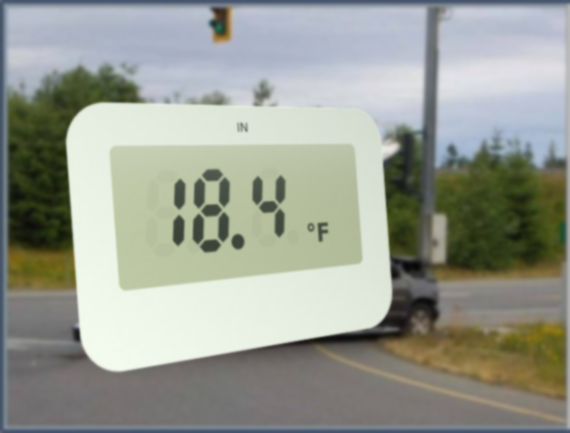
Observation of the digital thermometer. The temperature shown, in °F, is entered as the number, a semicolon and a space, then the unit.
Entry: 18.4; °F
